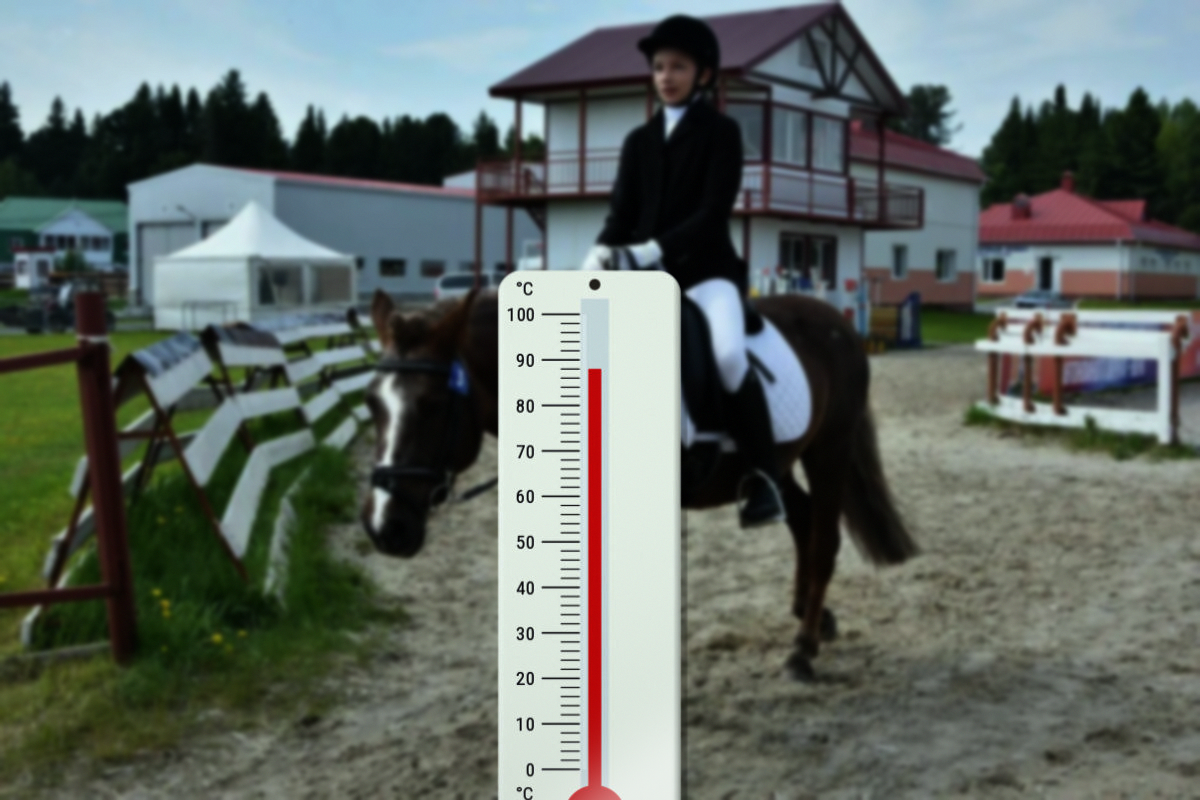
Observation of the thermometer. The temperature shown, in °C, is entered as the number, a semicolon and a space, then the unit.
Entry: 88; °C
